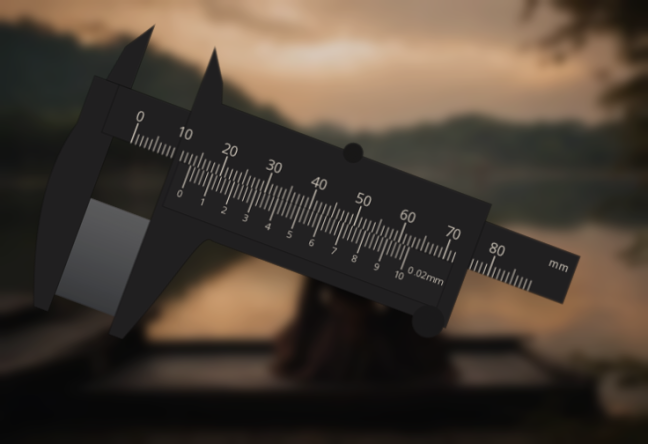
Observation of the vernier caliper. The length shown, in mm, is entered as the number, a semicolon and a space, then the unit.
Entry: 13.5; mm
